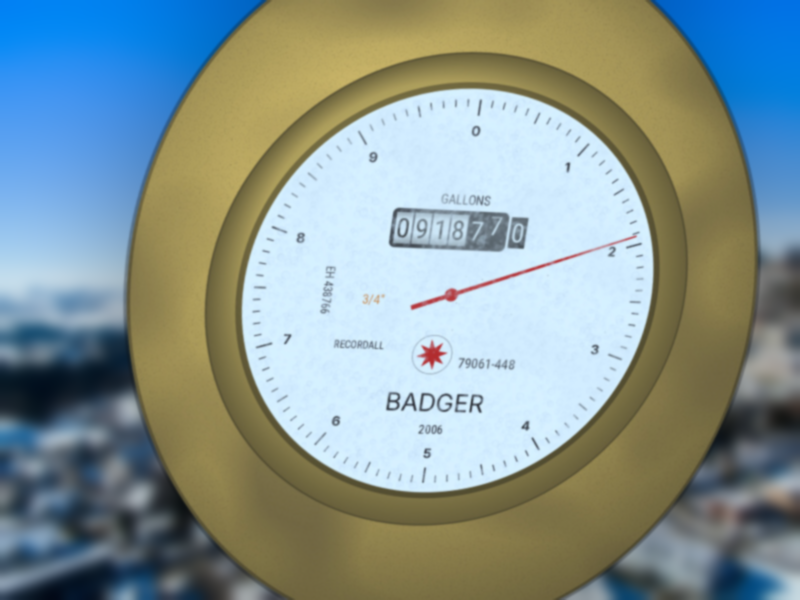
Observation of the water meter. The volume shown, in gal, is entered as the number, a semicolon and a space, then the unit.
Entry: 918771.9; gal
